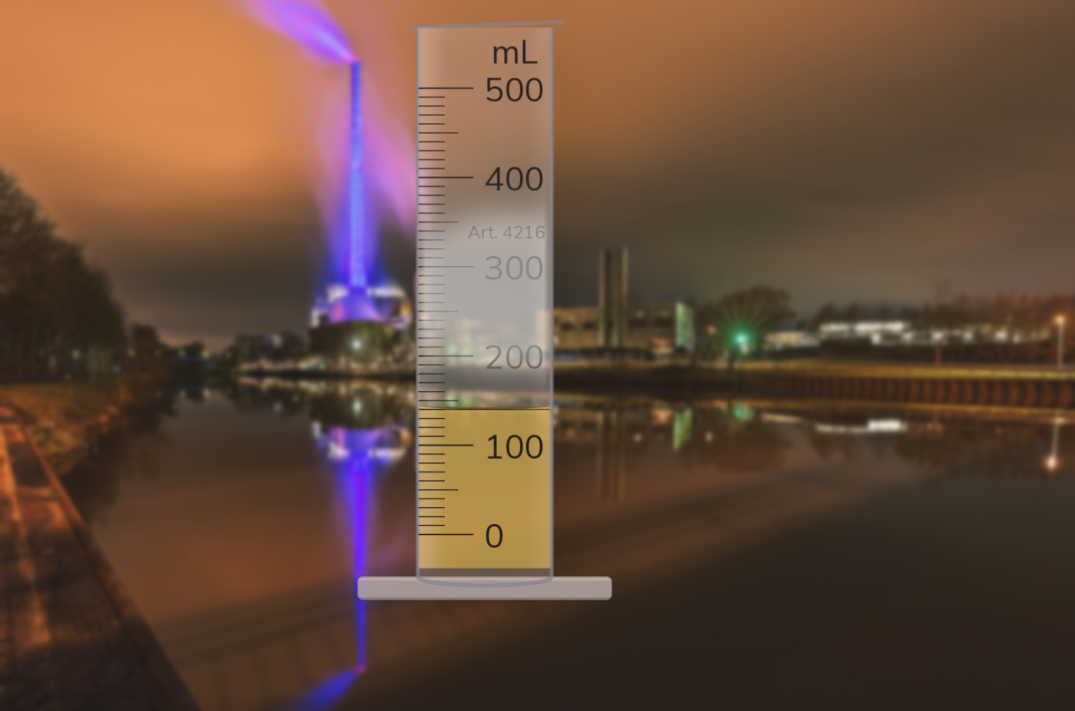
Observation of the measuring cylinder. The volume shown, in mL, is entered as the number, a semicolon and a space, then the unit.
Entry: 140; mL
